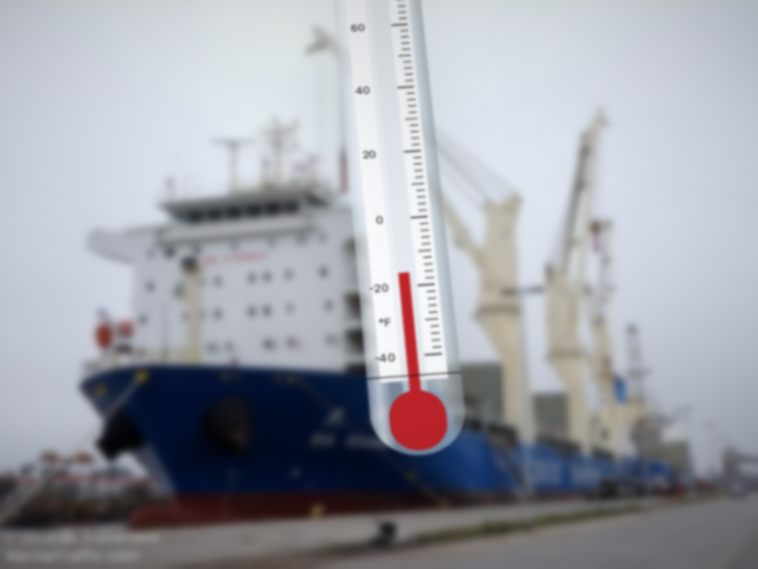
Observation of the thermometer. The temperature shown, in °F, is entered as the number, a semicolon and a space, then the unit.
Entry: -16; °F
